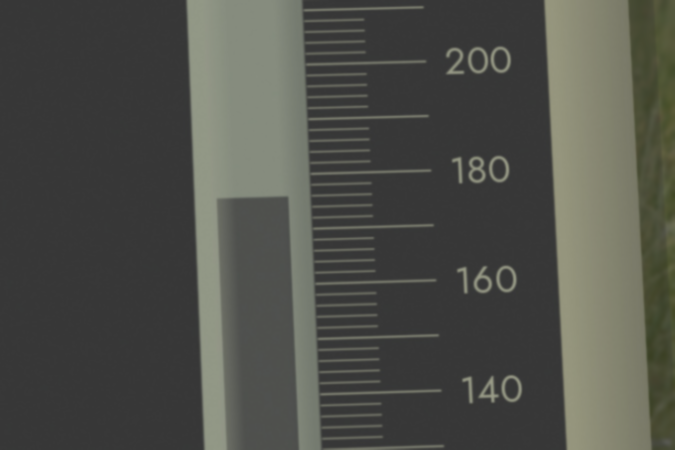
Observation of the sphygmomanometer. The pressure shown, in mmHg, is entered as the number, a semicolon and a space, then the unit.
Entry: 176; mmHg
